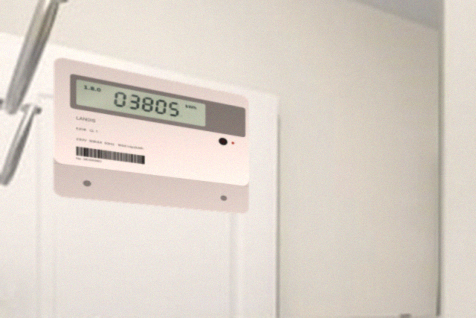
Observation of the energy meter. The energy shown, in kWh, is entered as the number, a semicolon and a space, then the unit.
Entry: 3805; kWh
